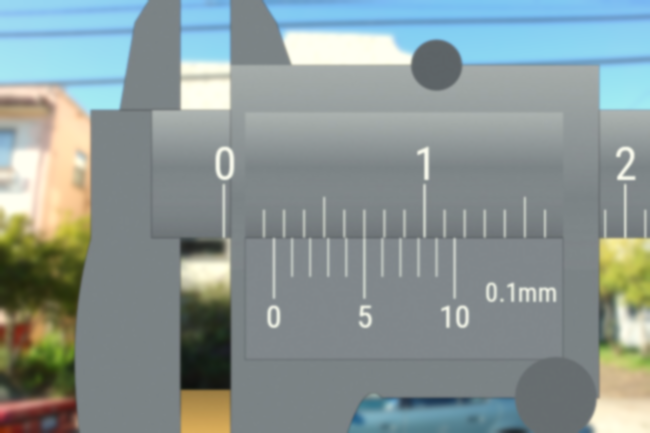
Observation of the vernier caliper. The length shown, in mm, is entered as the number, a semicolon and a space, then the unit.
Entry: 2.5; mm
